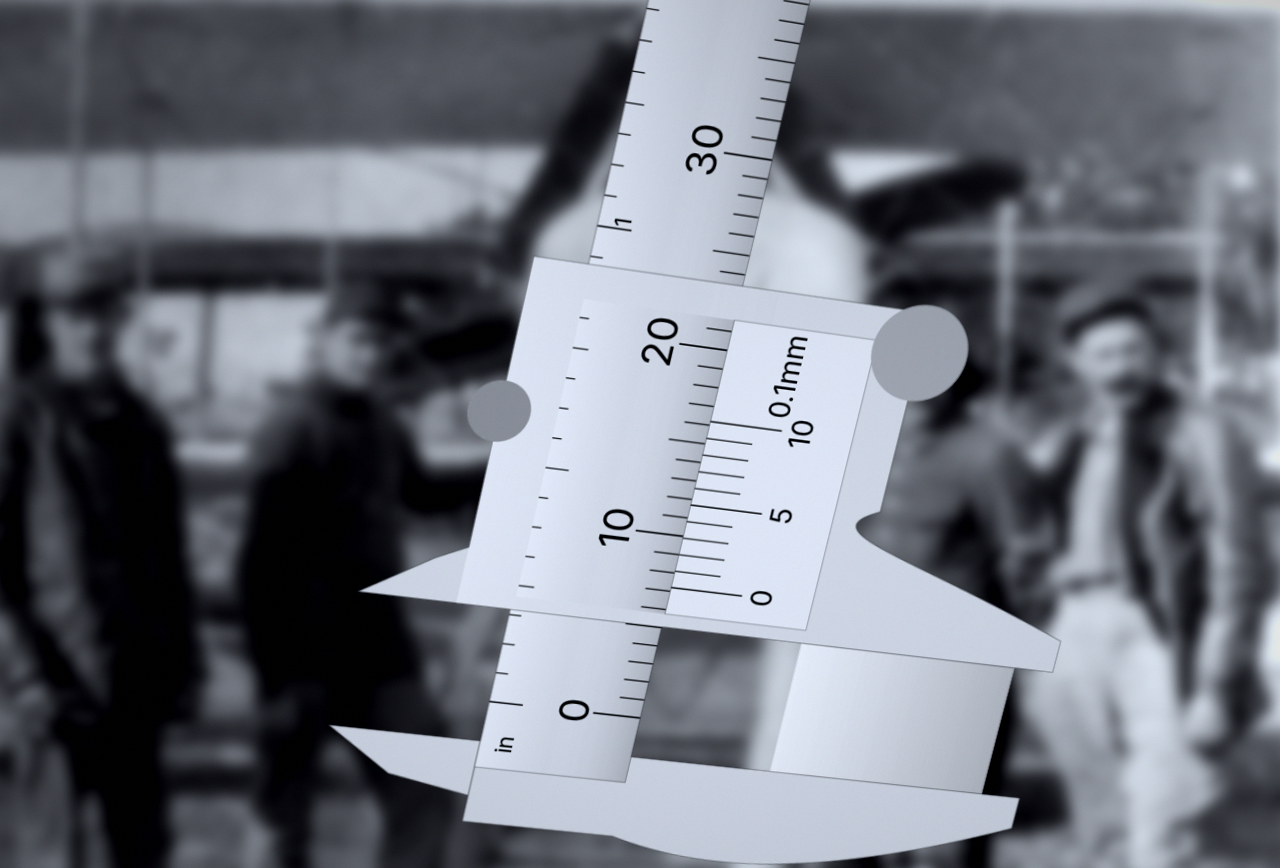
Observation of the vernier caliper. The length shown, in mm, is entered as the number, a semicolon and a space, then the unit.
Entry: 7.2; mm
